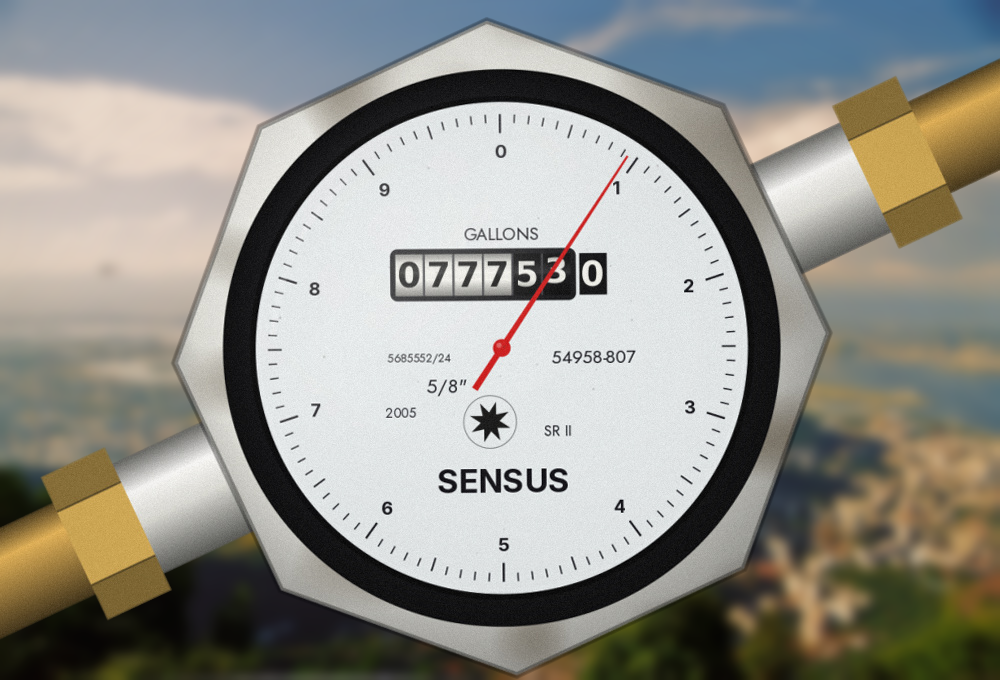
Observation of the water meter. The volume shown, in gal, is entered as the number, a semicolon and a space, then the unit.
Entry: 777530.9; gal
